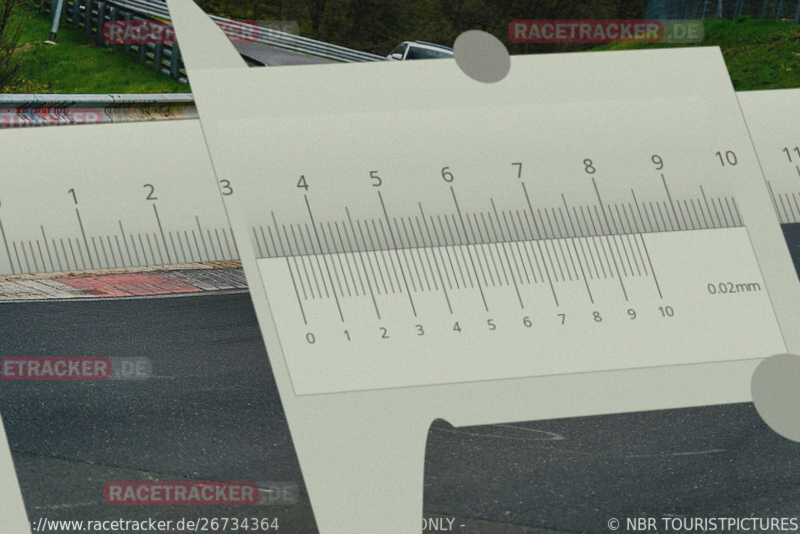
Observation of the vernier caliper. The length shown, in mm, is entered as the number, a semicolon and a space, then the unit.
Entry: 35.2; mm
